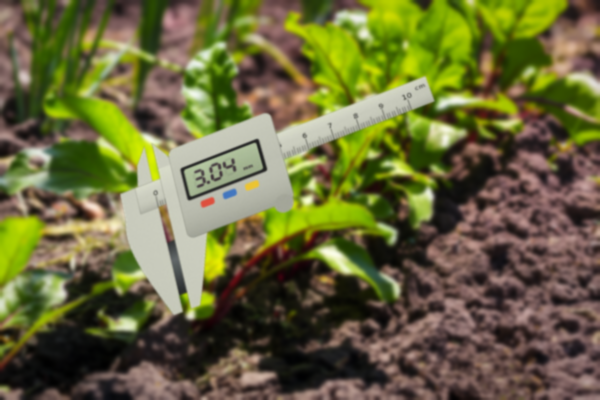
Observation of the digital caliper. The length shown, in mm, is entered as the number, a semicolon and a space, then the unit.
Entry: 3.04; mm
